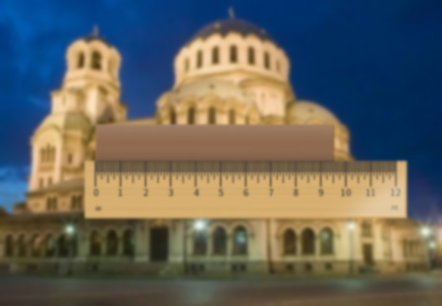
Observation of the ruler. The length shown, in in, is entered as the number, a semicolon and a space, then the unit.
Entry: 9.5; in
